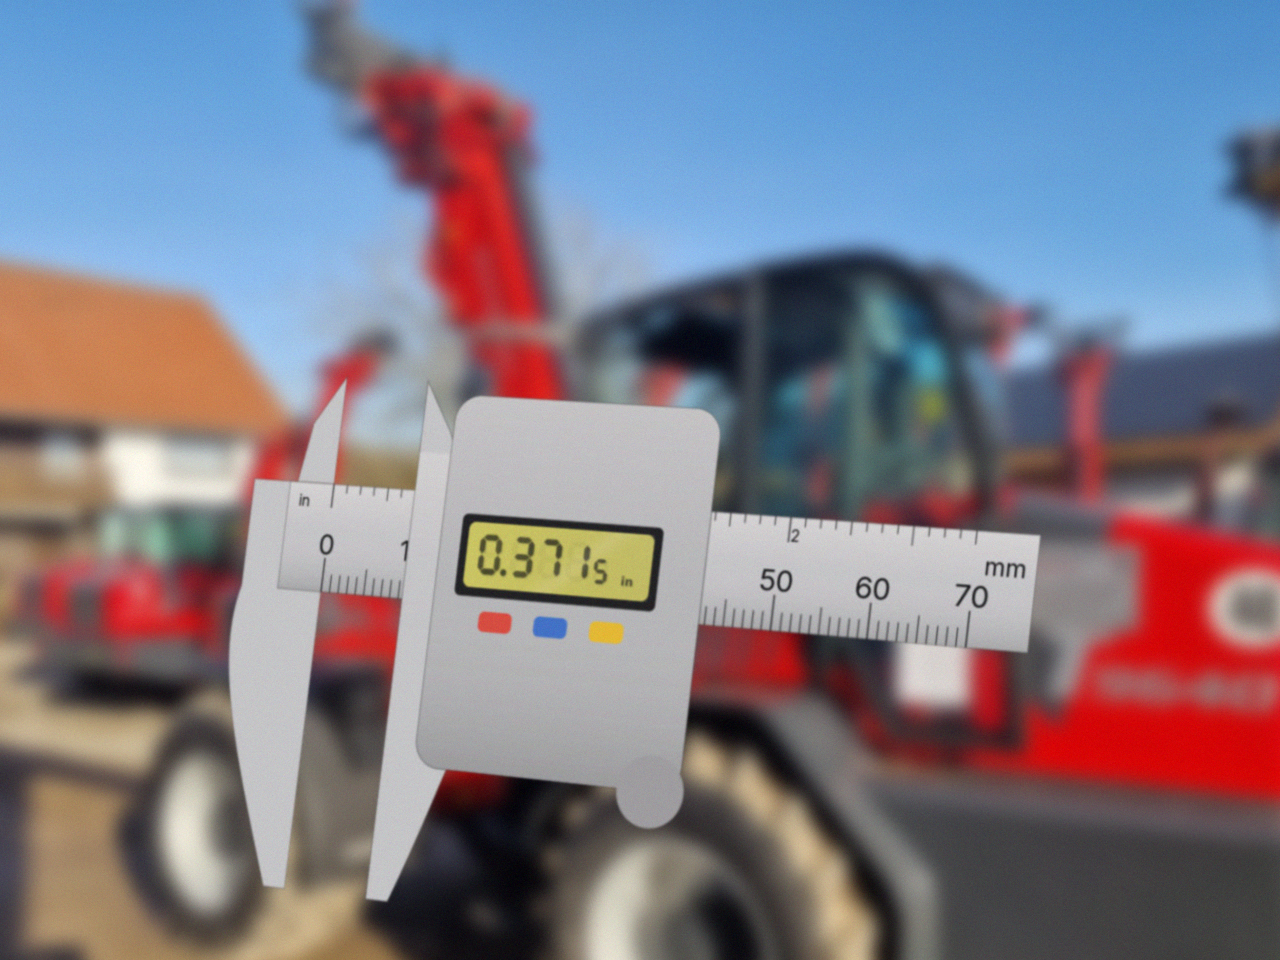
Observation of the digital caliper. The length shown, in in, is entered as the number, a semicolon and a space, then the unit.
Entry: 0.3715; in
